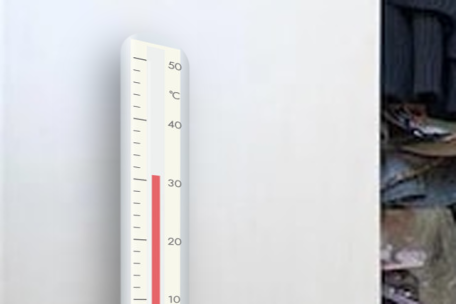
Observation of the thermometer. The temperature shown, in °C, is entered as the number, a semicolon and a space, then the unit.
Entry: 31; °C
